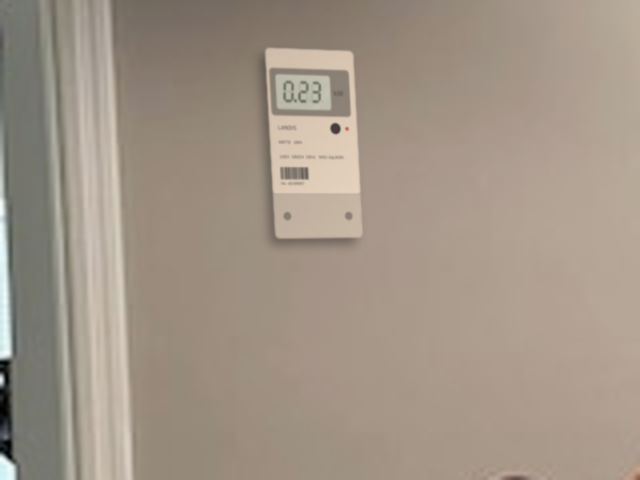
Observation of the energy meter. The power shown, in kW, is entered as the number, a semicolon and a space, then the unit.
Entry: 0.23; kW
